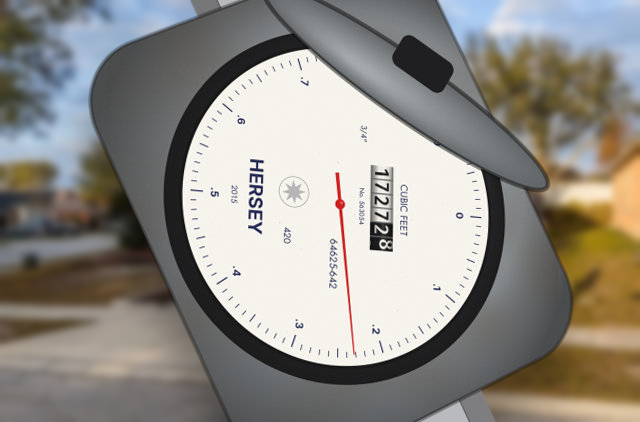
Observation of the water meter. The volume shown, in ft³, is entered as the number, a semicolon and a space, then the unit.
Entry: 172728.23; ft³
